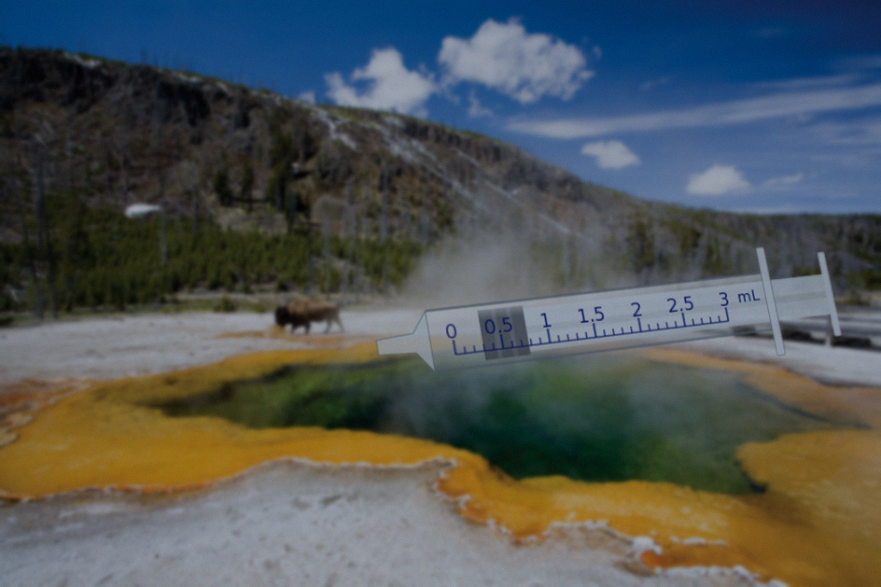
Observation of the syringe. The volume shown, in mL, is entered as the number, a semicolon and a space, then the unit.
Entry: 0.3; mL
